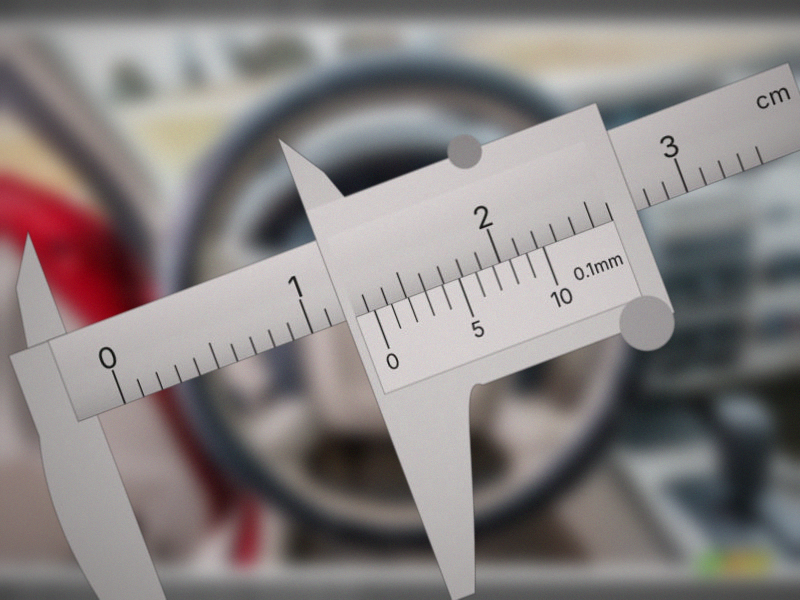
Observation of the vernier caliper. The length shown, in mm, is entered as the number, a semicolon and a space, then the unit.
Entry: 13.3; mm
